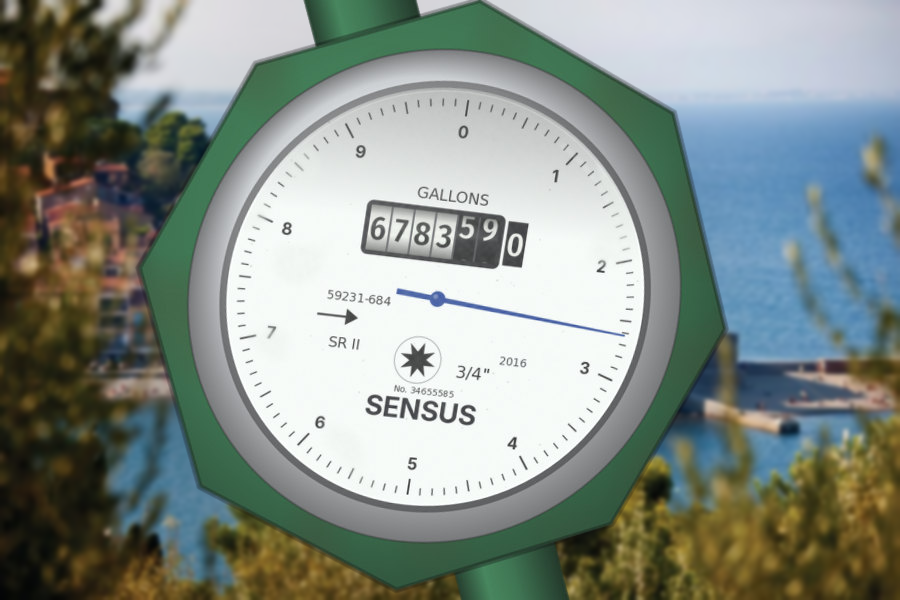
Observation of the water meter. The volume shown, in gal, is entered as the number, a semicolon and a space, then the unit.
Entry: 6783592.6; gal
